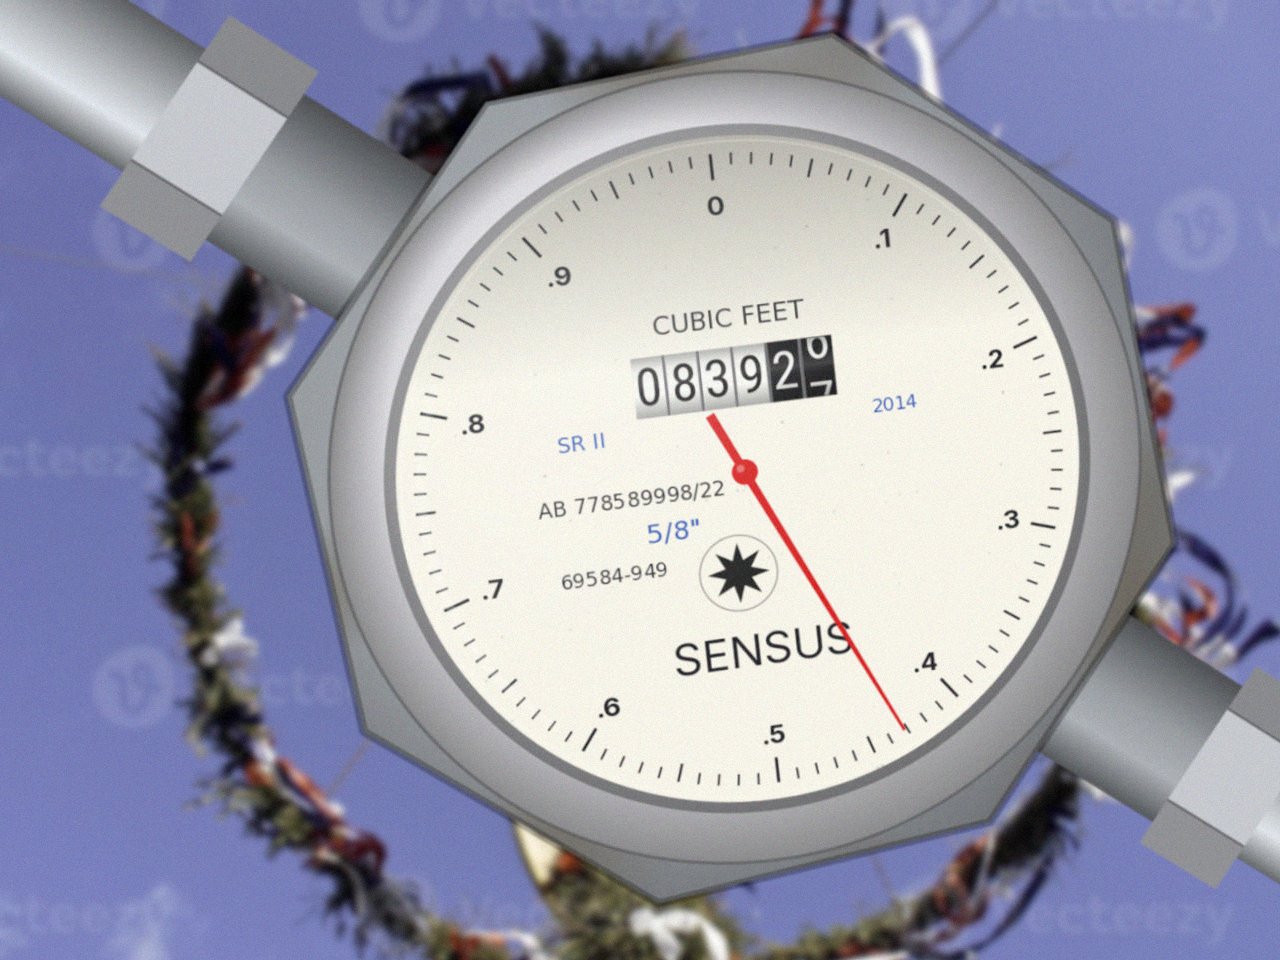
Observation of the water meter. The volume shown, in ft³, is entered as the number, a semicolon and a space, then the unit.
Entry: 83926.43; ft³
